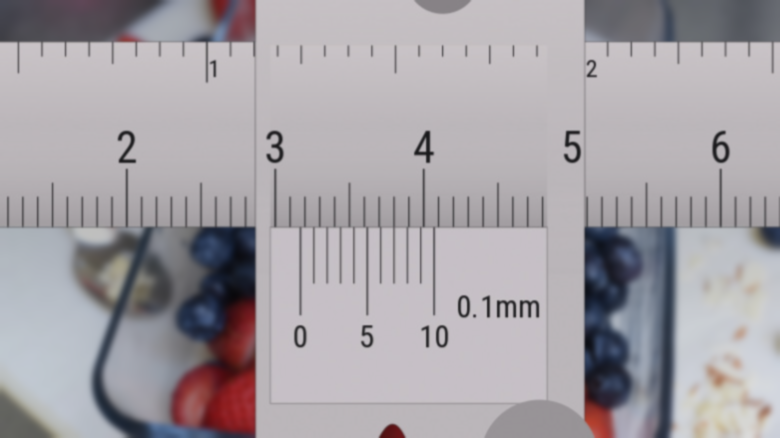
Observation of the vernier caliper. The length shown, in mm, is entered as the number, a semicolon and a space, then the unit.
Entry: 31.7; mm
